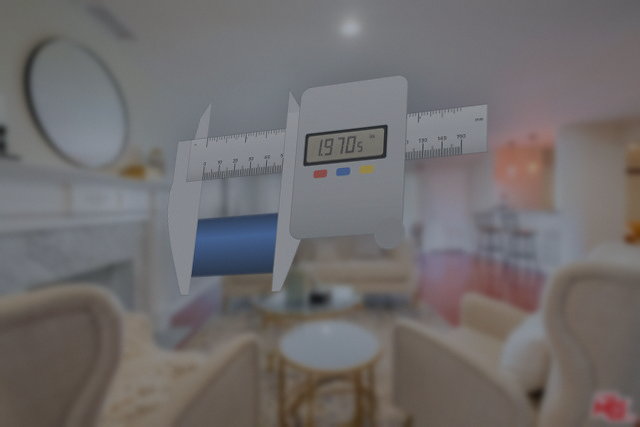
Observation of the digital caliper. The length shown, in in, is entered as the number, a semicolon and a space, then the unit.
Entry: 1.9705; in
